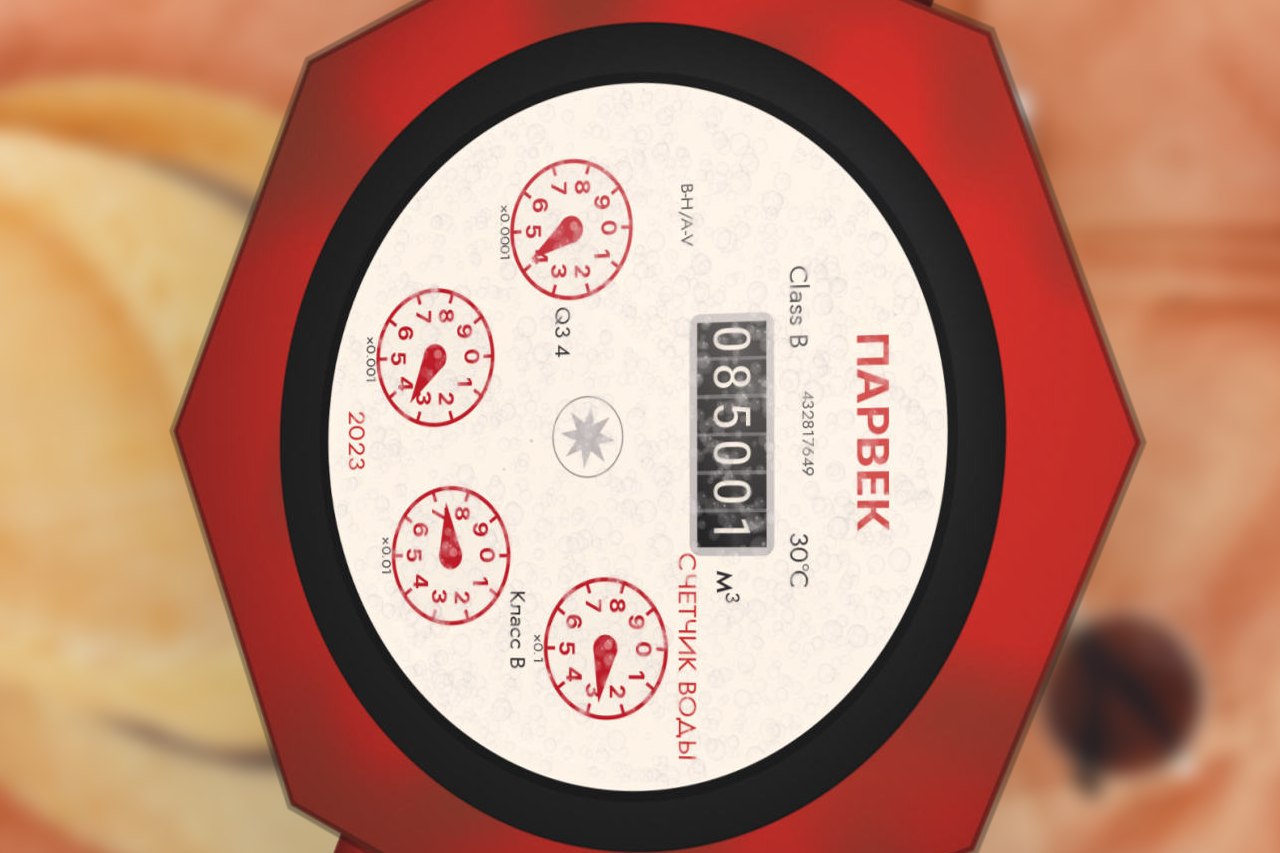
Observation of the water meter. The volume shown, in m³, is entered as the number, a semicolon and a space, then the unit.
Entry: 85001.2734; m³
